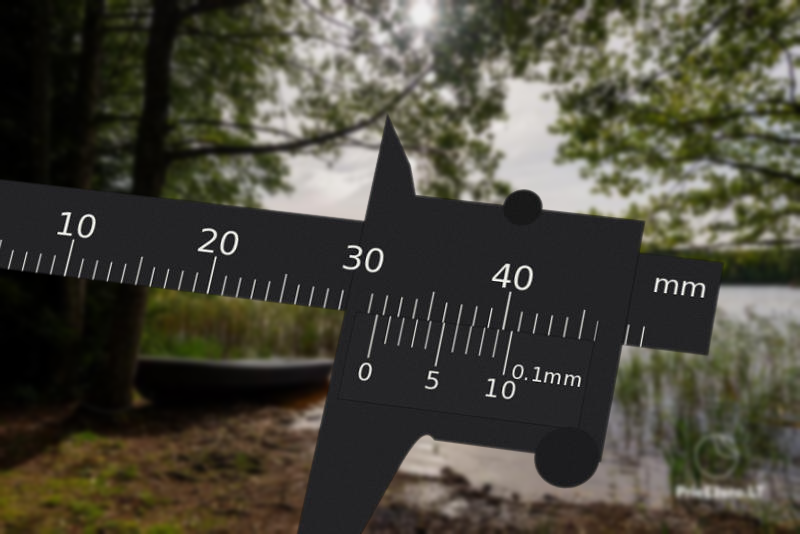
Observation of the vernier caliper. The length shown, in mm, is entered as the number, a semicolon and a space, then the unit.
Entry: 31.6; mm
